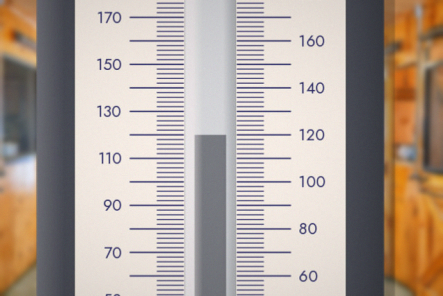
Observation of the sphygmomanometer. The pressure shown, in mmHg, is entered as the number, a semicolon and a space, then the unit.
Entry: 120; mmHg
